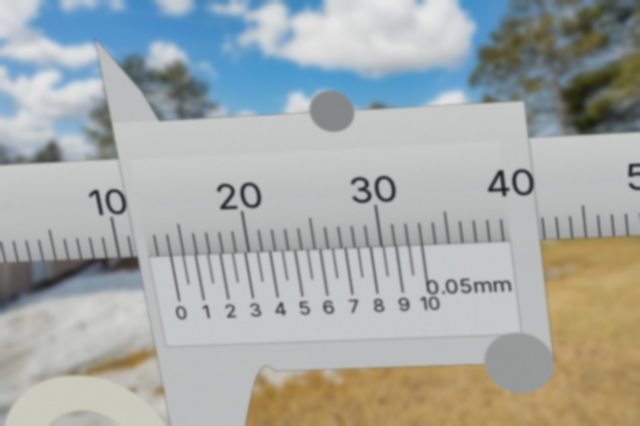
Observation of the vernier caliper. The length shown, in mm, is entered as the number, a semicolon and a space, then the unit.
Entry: 14.0; mm
